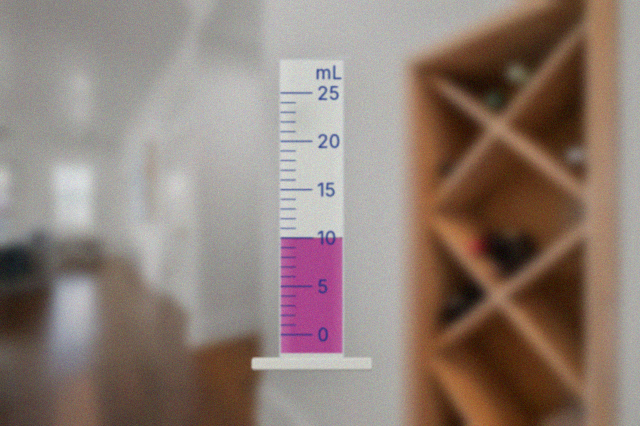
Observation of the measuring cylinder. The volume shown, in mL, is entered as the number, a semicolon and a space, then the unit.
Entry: 10; mL
